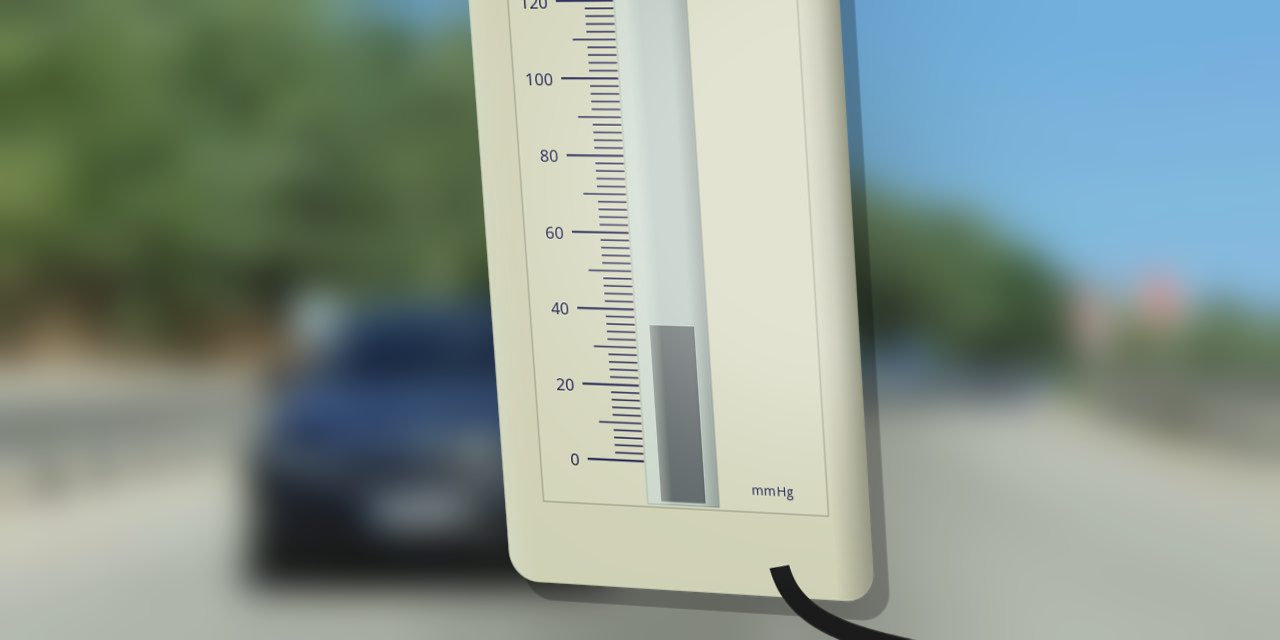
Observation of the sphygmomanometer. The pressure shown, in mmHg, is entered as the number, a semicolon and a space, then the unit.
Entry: 36; mmHg
